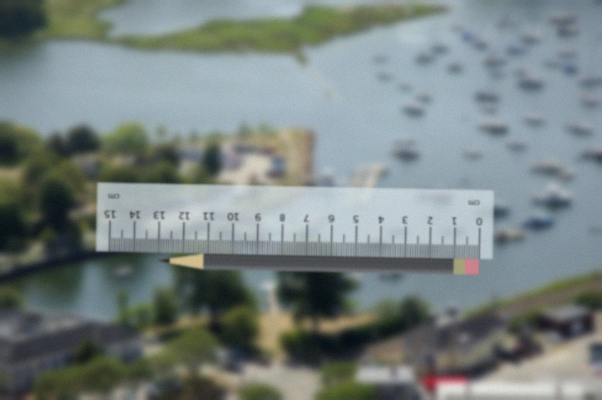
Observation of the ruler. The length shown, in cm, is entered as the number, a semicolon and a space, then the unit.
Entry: 13; cm
